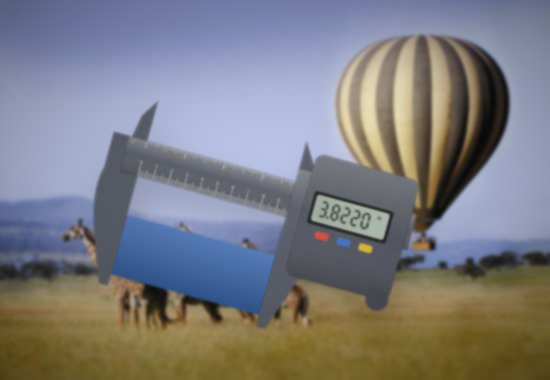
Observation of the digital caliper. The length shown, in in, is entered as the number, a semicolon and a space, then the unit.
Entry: 3.8220; in
